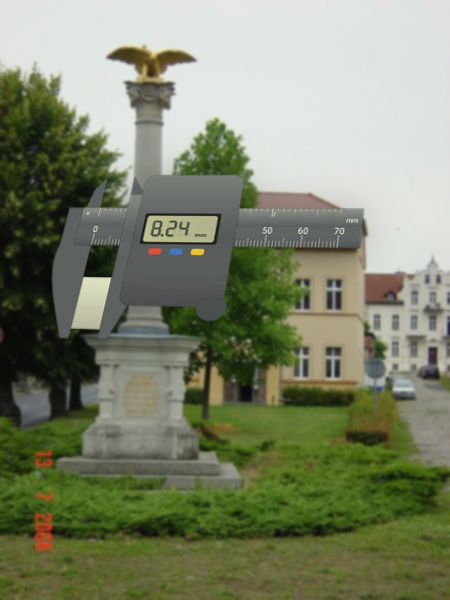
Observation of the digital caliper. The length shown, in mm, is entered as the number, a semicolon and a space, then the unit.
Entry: 8.24; mm
